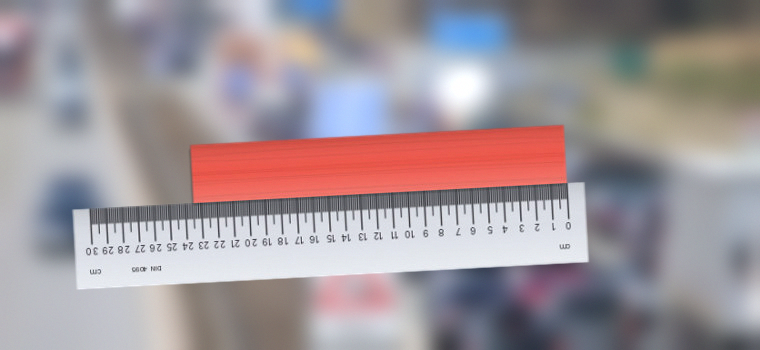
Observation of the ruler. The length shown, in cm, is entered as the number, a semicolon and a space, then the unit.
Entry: 23.5; cm
